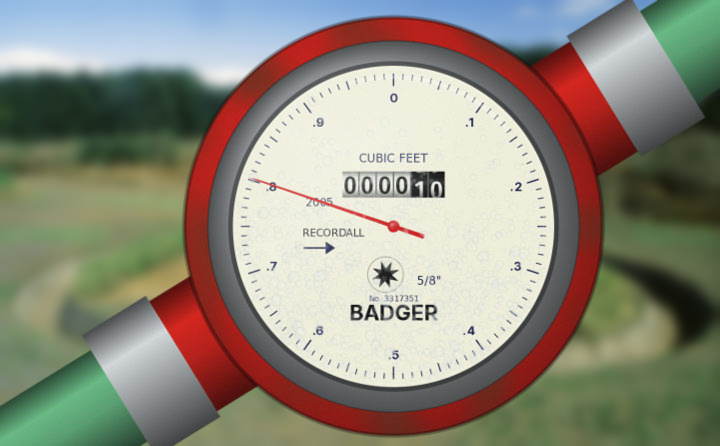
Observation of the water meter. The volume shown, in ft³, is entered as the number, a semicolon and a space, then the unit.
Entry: 9.80; ft³
